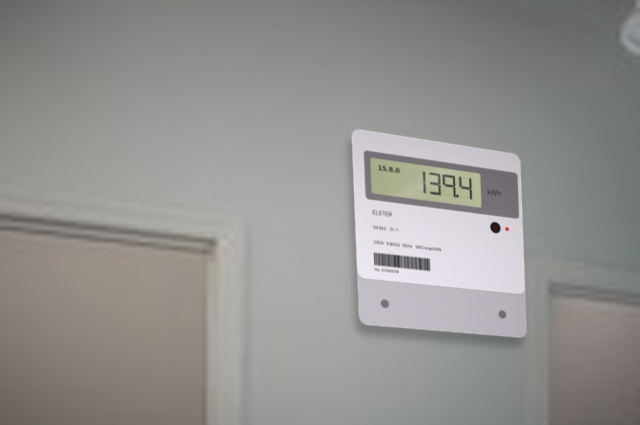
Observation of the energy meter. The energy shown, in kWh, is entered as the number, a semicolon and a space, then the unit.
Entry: 139.4; kWh
